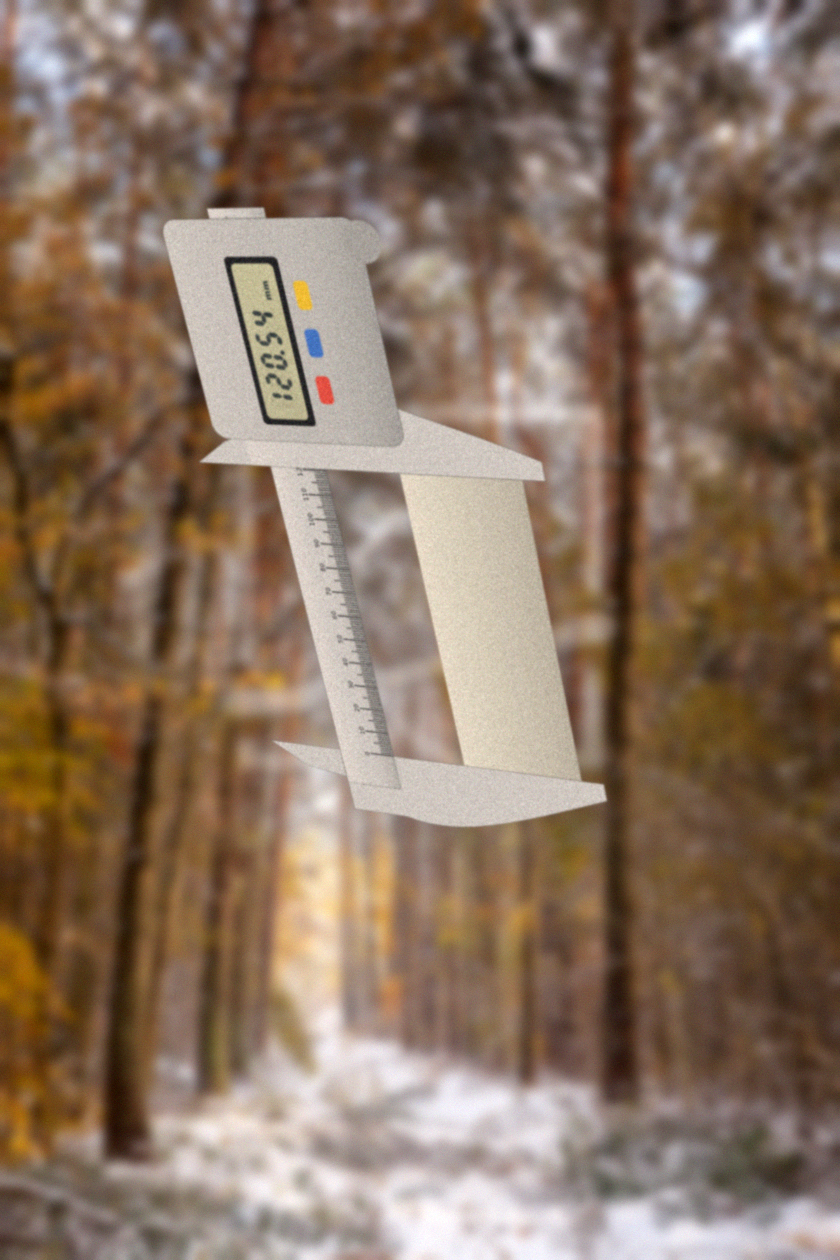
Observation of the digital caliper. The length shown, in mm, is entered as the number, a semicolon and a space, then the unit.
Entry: 120.54; mm
